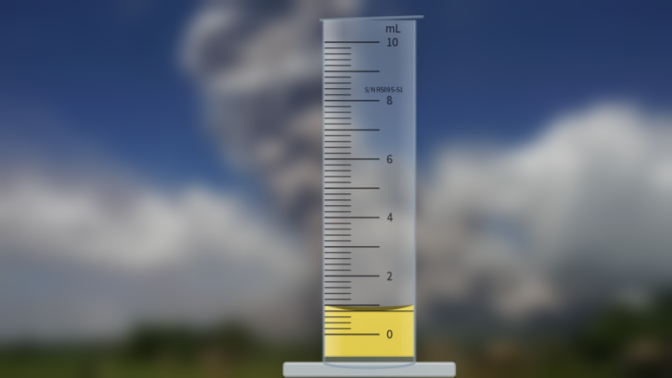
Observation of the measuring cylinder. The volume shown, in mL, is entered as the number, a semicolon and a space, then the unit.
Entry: 0.8; mL
